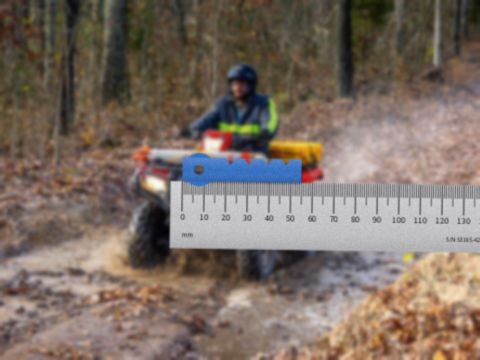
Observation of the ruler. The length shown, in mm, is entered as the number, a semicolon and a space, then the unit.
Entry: 55; mm
